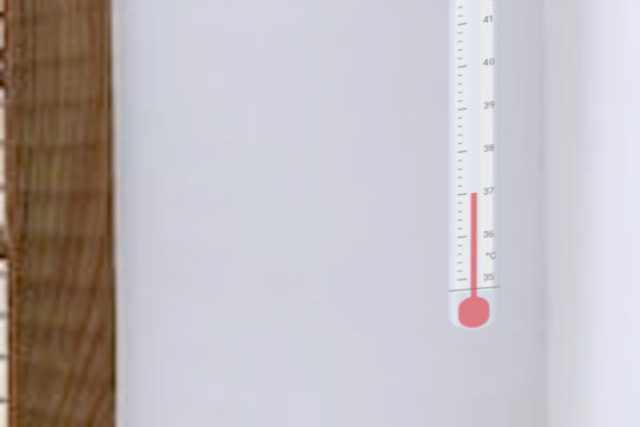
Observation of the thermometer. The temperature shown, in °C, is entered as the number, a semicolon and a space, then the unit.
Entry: 37; °C
